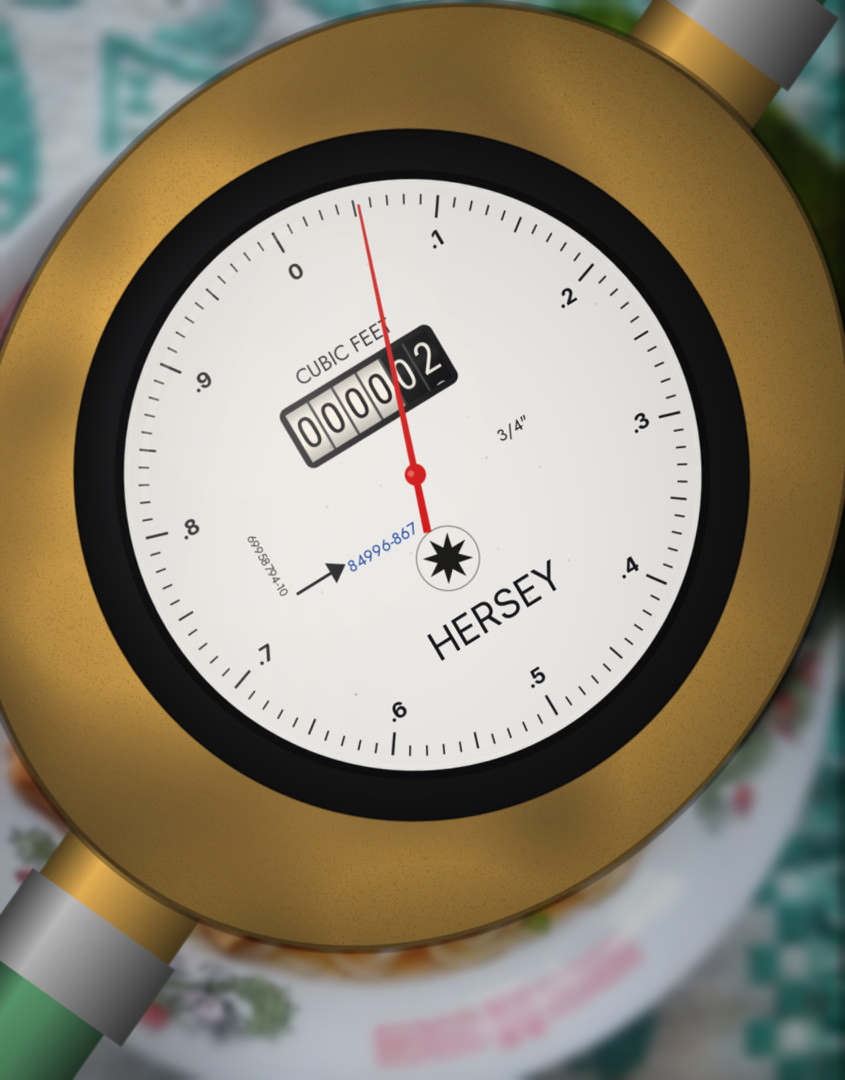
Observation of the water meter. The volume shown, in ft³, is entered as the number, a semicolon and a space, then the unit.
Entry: 2.05; ft³
